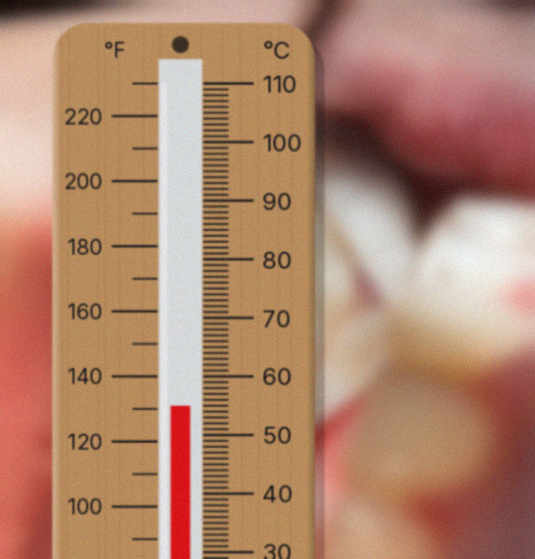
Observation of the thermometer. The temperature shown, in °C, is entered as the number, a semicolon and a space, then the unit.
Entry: 55; °C
